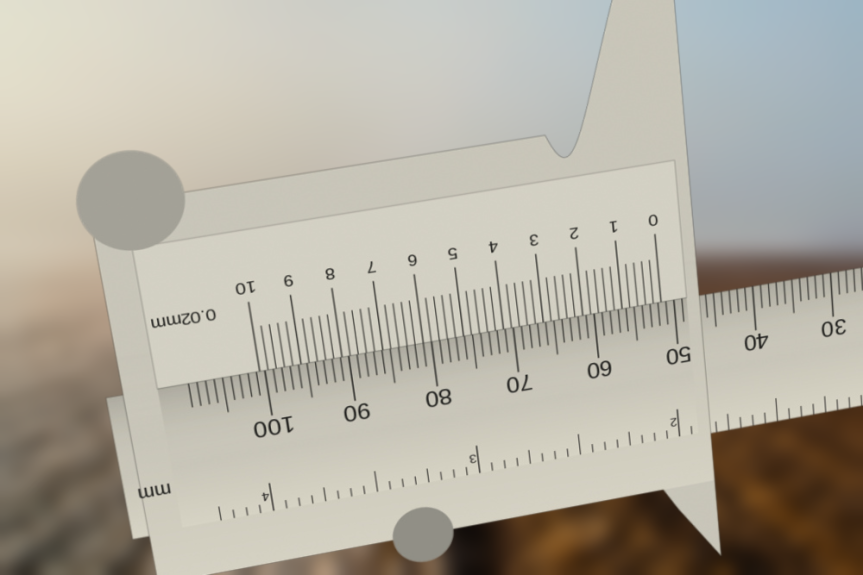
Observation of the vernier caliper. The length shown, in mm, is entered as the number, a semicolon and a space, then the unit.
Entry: 51.6; mm
